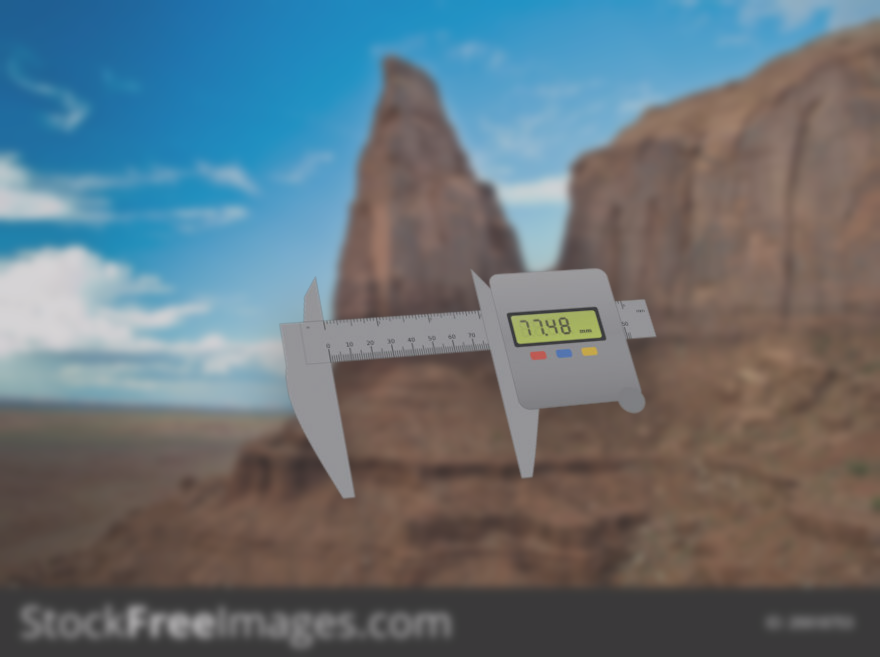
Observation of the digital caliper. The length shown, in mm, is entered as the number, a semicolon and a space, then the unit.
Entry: 77.48; mm
